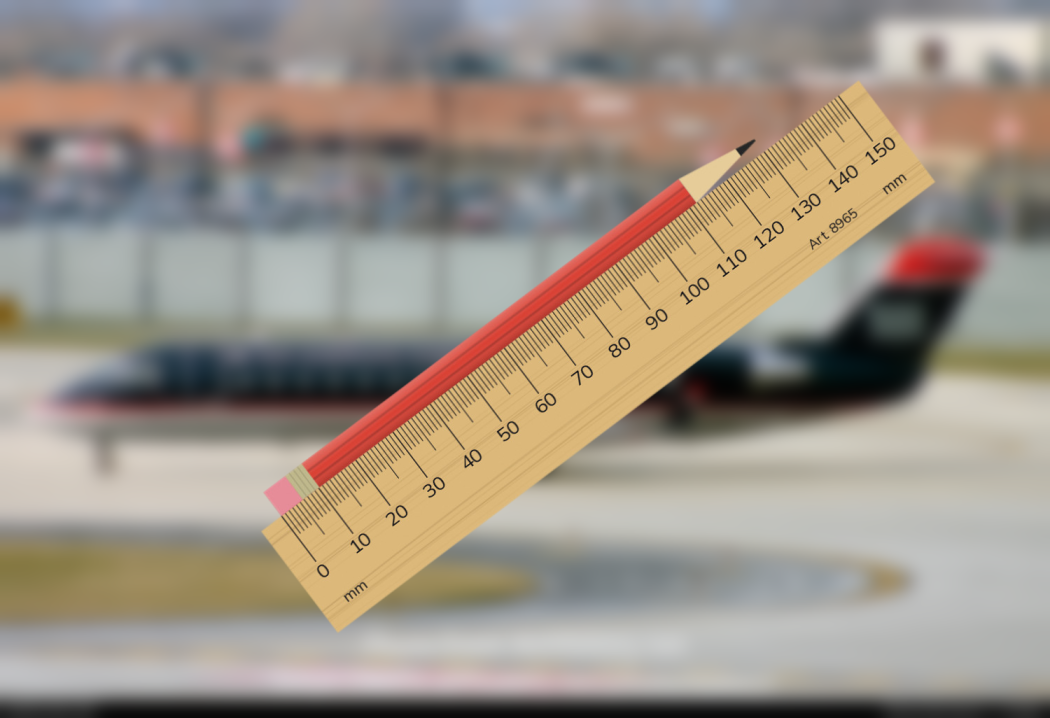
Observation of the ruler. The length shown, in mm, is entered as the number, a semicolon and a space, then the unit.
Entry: 130; mm
